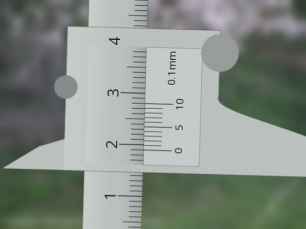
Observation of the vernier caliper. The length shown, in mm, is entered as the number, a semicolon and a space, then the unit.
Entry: 19.0; mm
